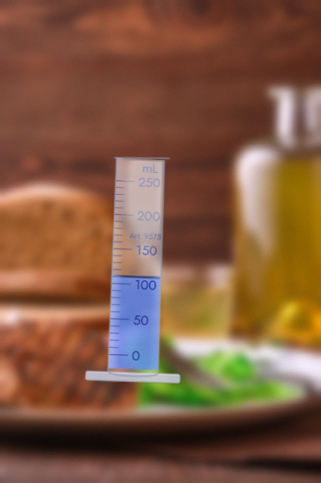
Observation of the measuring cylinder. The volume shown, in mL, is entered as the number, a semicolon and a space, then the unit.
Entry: 110; mL
